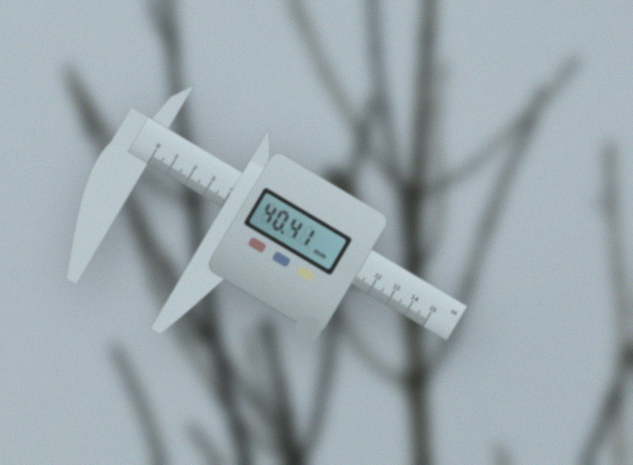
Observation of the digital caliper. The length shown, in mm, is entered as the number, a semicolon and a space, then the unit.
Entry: 40.41; mm
